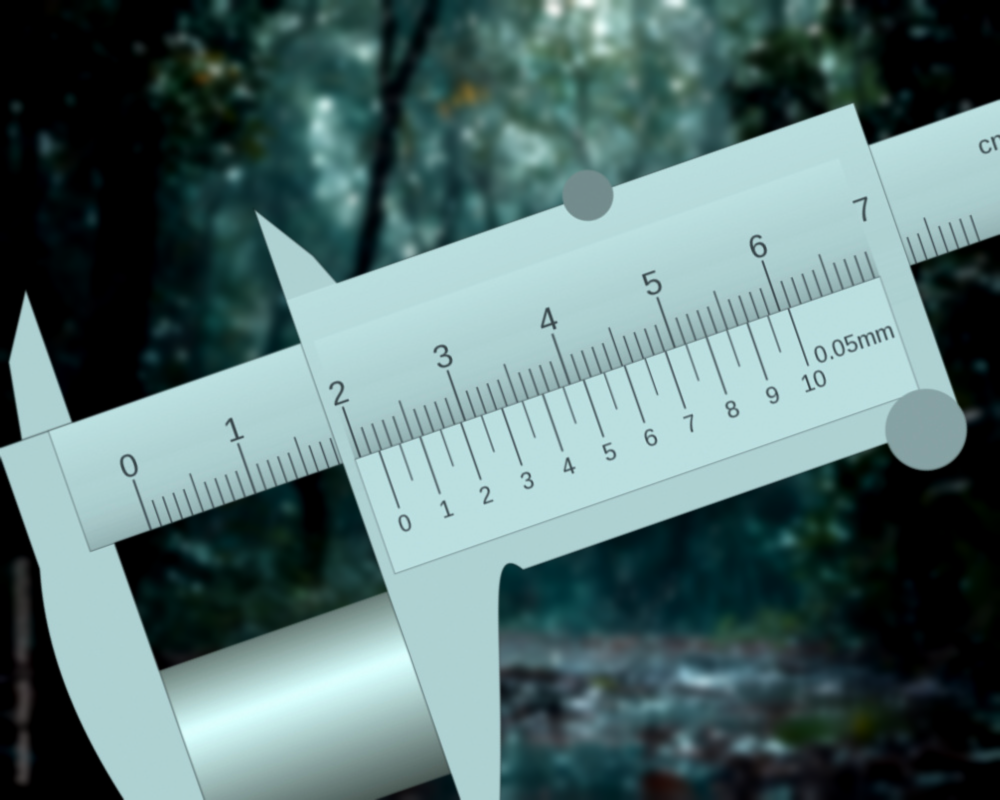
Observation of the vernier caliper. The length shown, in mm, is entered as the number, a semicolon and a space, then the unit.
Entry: 21.8; mm
